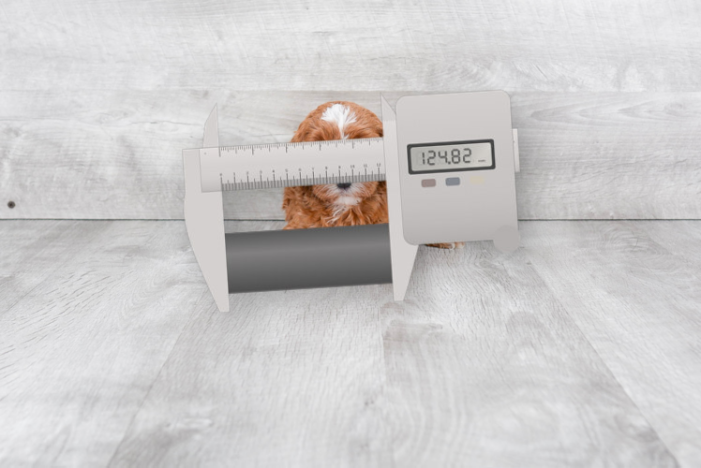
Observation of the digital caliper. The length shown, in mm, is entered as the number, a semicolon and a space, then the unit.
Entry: 124.82; mm
